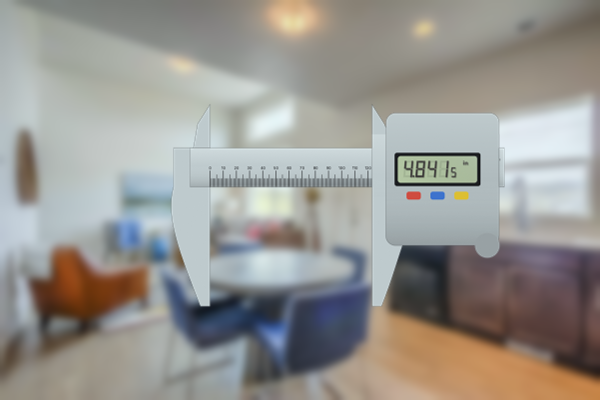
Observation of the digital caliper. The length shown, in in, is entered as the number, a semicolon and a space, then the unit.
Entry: 4.8415; in
